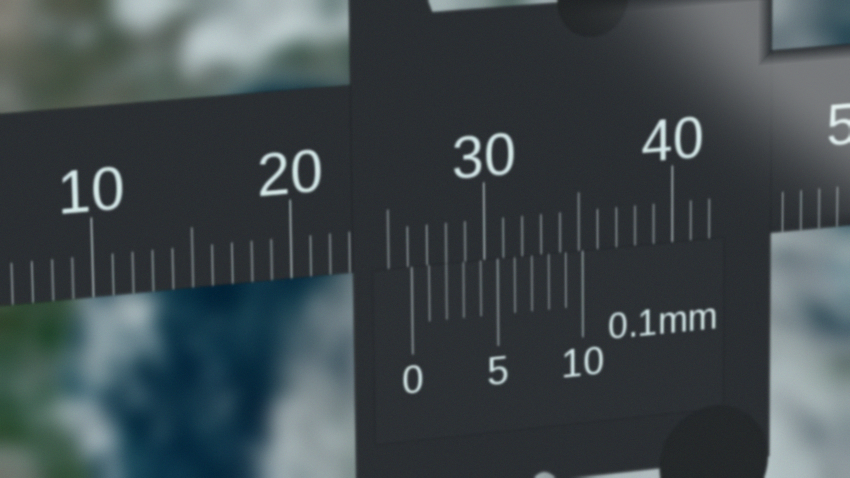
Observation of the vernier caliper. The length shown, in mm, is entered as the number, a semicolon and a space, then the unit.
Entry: 26.2; mm
